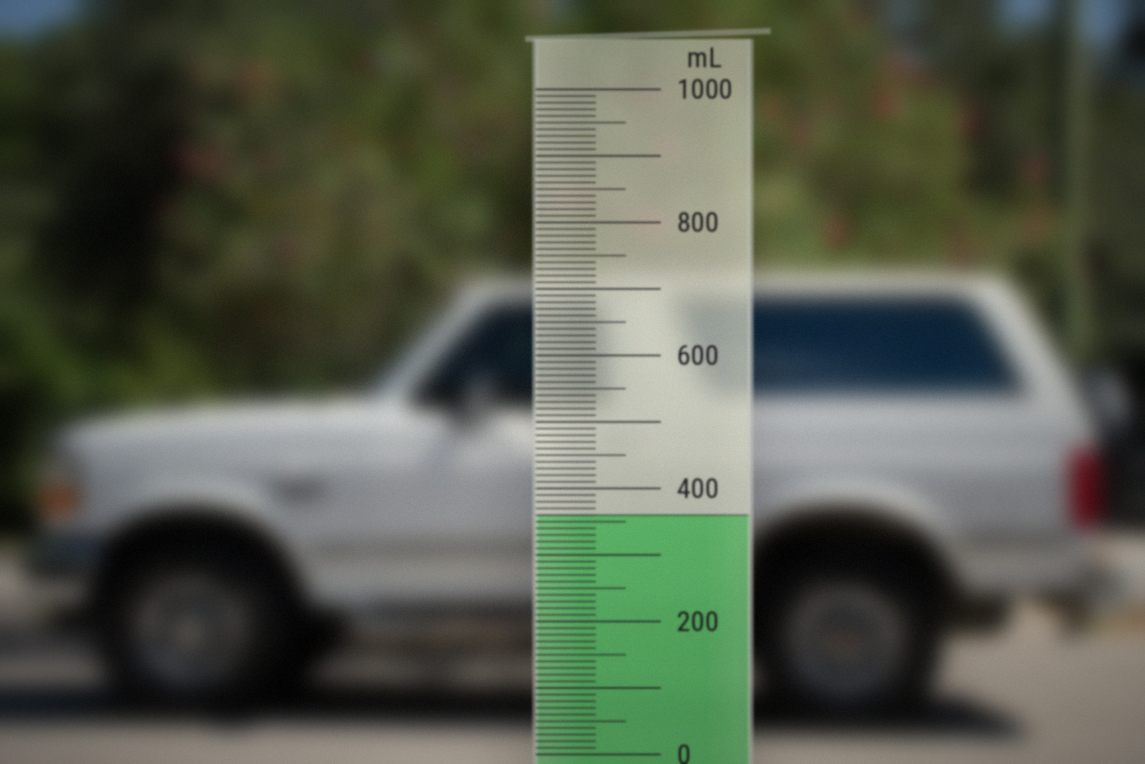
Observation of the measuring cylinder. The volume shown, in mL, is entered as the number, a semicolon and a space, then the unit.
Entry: 360; mL
